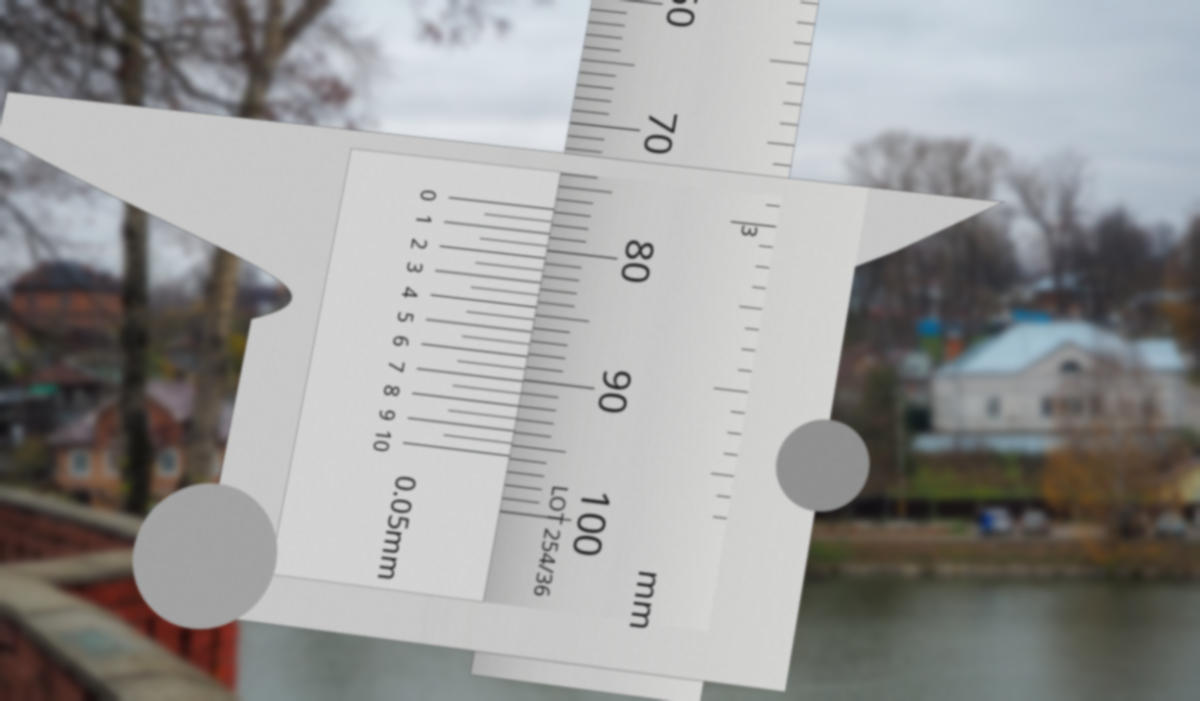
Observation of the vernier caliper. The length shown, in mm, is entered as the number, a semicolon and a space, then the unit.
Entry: 76.8; mm
